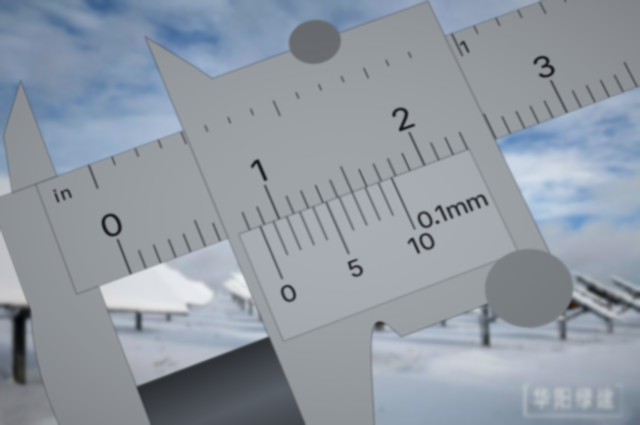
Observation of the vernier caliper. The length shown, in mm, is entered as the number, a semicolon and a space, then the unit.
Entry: 8.7; mm
